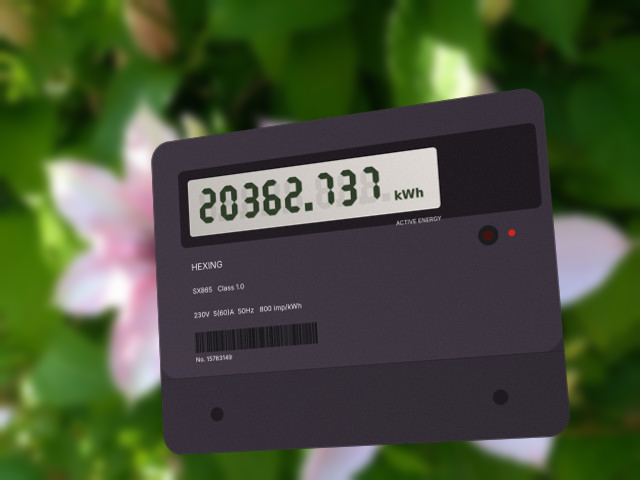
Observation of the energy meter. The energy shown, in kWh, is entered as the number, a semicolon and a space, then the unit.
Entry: 20362.737; kWh
